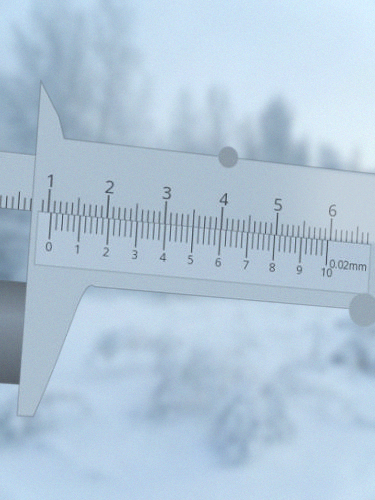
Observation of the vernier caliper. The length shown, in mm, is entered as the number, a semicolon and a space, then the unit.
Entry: 10.5; mm
